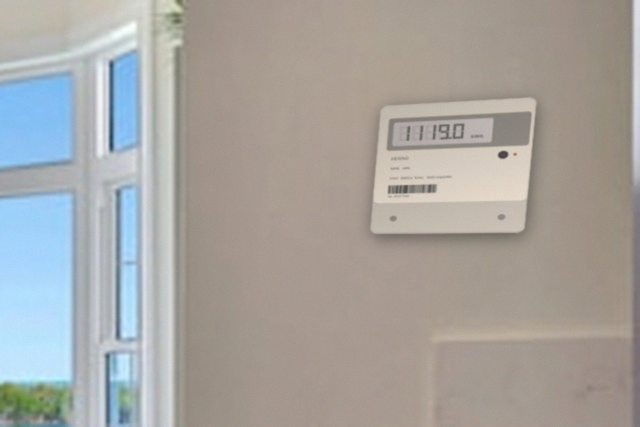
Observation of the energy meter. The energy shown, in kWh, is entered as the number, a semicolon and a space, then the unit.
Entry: 1119.0; kWh
